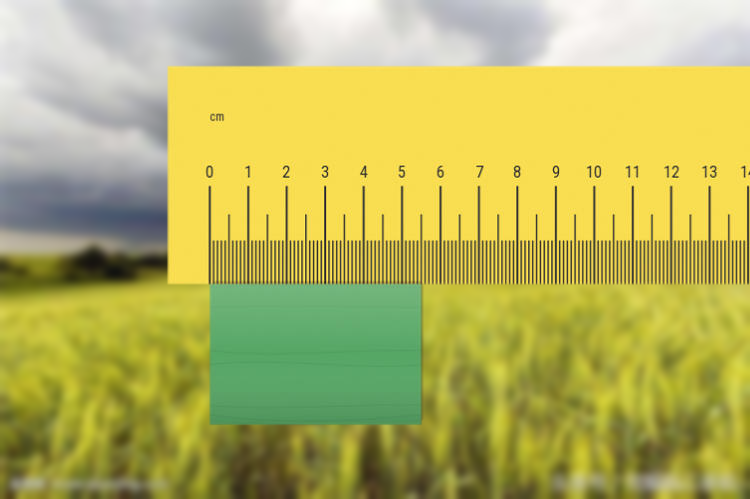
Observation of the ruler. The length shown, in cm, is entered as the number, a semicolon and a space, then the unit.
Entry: 5.5; cm
